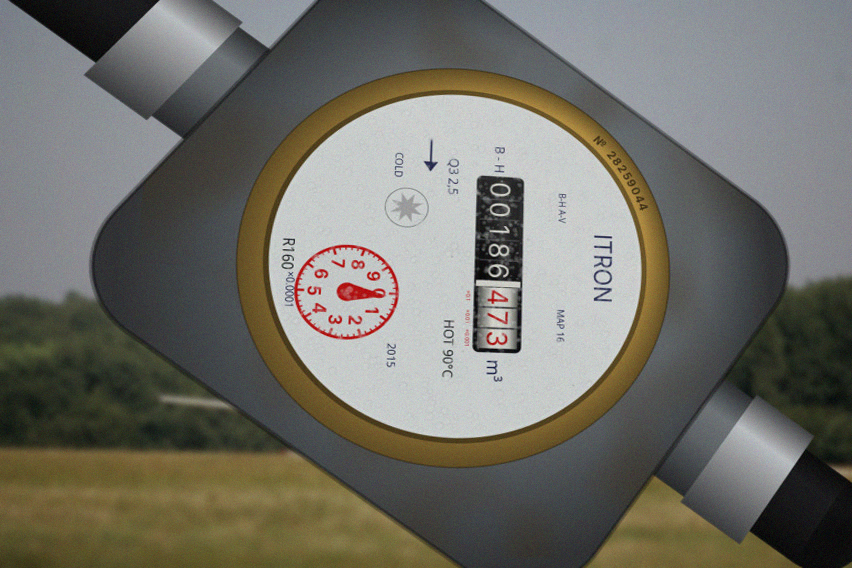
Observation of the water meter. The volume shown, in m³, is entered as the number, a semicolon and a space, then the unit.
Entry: 186.4730; m³
